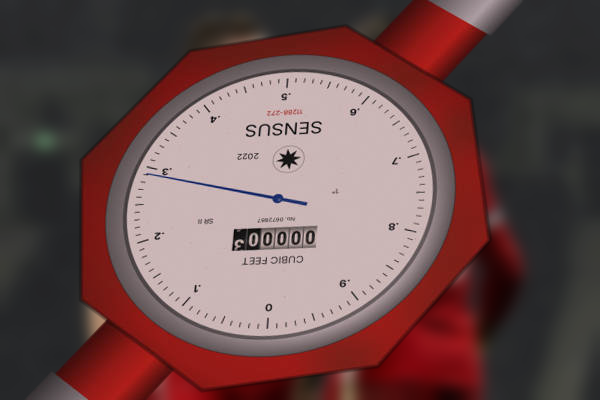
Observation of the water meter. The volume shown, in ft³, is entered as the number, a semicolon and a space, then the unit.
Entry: 3.29; ft³
